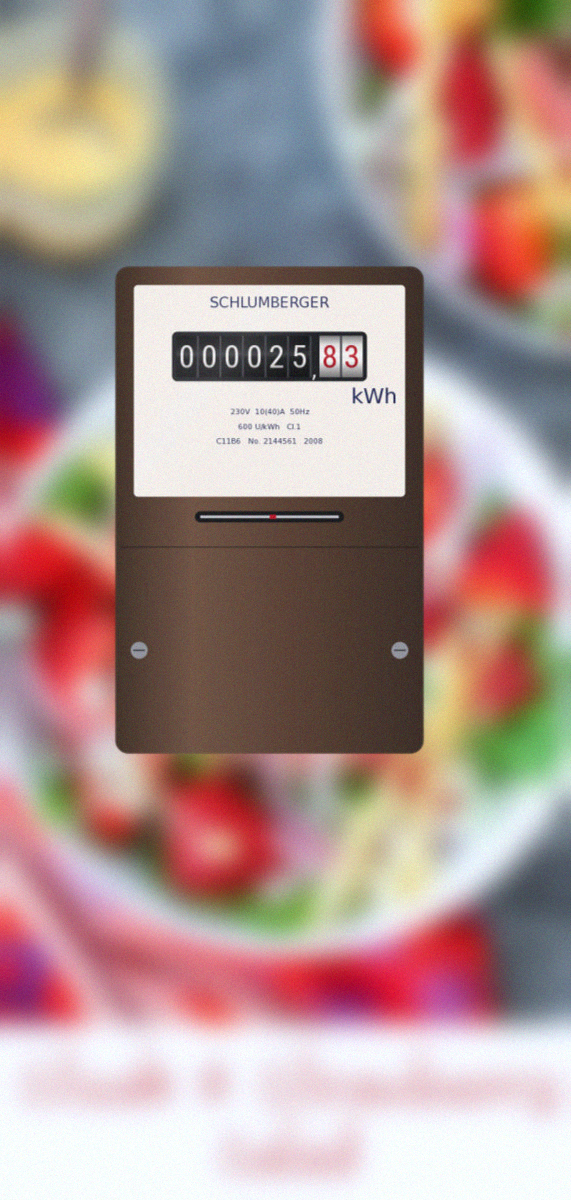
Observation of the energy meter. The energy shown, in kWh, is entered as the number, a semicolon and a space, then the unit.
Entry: 25.83; kWh
